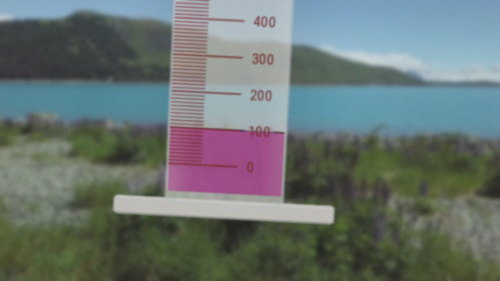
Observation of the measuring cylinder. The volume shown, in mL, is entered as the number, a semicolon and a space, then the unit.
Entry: 100; mL
